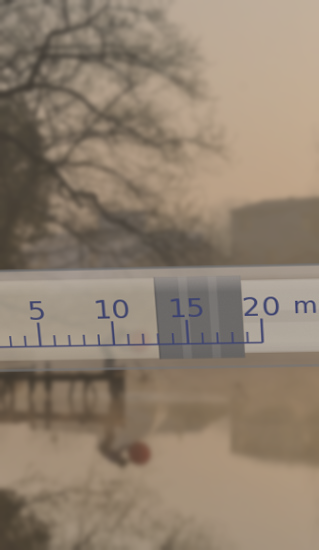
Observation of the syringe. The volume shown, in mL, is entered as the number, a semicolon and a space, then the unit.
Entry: 13; mL
